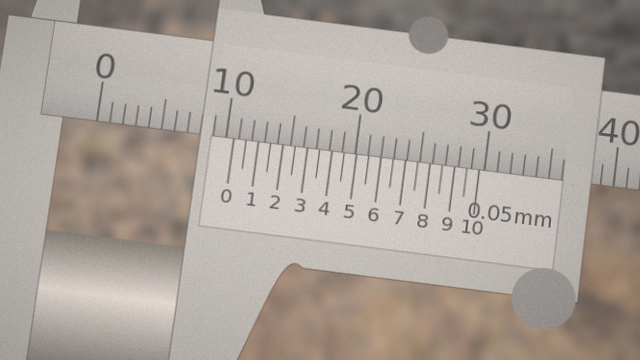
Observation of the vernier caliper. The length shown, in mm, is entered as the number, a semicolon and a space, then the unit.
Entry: 10.6; mm
